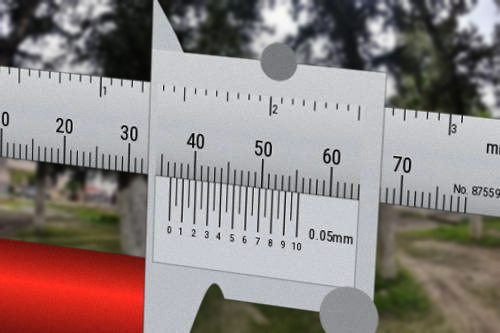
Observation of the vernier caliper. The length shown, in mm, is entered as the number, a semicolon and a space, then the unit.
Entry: 36.4; mm
